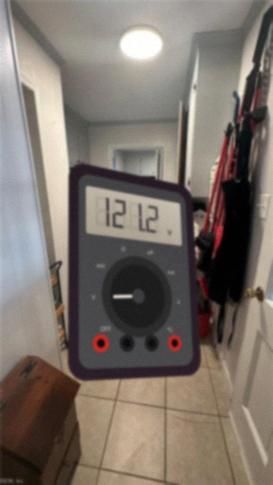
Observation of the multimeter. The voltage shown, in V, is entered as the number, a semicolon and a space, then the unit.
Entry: 121.2; V
